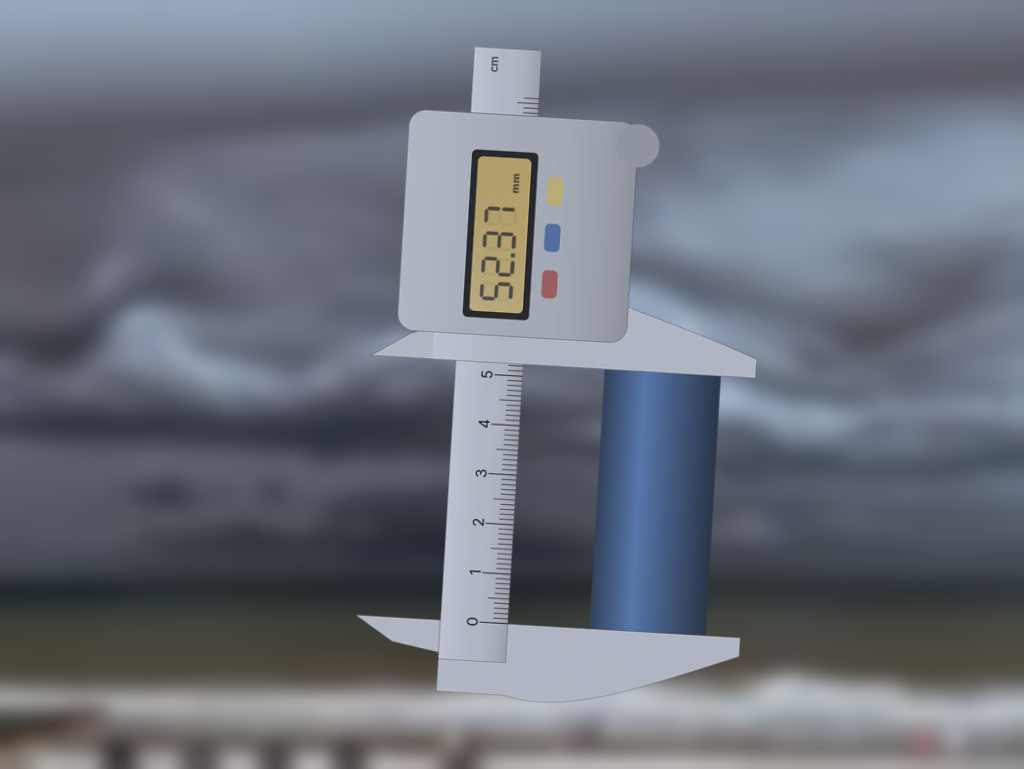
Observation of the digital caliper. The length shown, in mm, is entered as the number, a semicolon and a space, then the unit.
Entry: 52.37; mm
